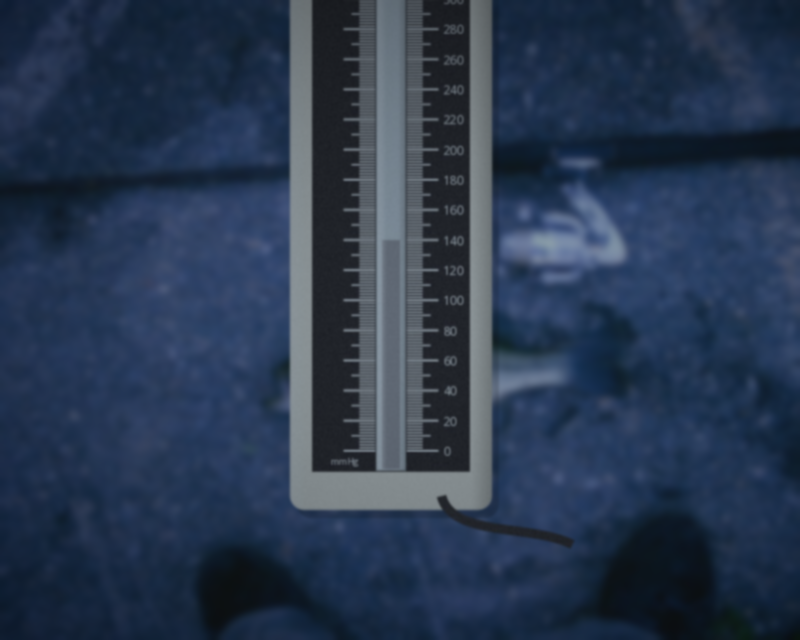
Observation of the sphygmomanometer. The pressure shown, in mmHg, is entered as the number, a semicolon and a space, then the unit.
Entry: 140; mmHg
